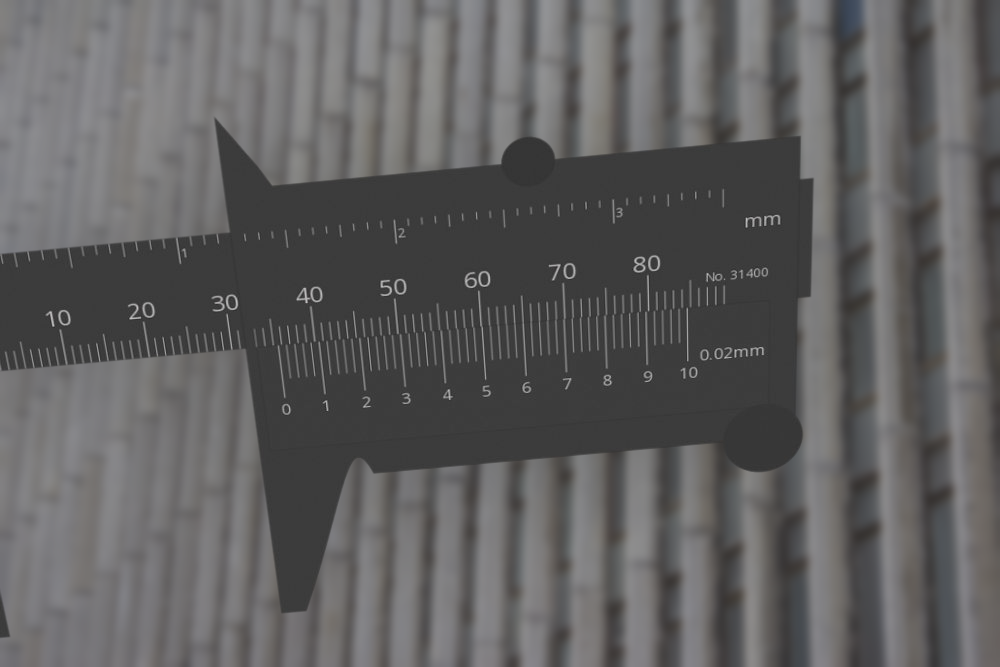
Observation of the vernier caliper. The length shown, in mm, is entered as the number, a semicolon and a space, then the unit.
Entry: 35.6; mm
